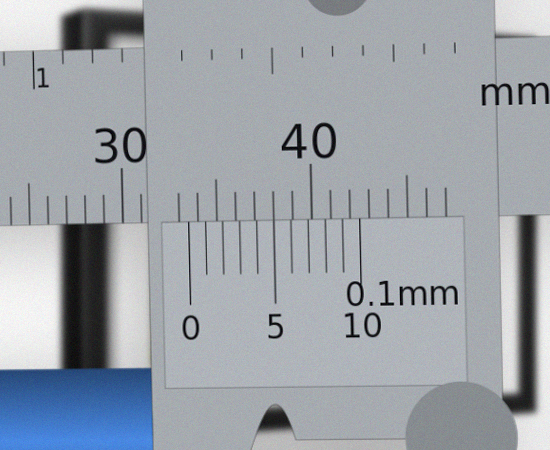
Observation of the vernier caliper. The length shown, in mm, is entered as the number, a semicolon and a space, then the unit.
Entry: 33.5; mm
